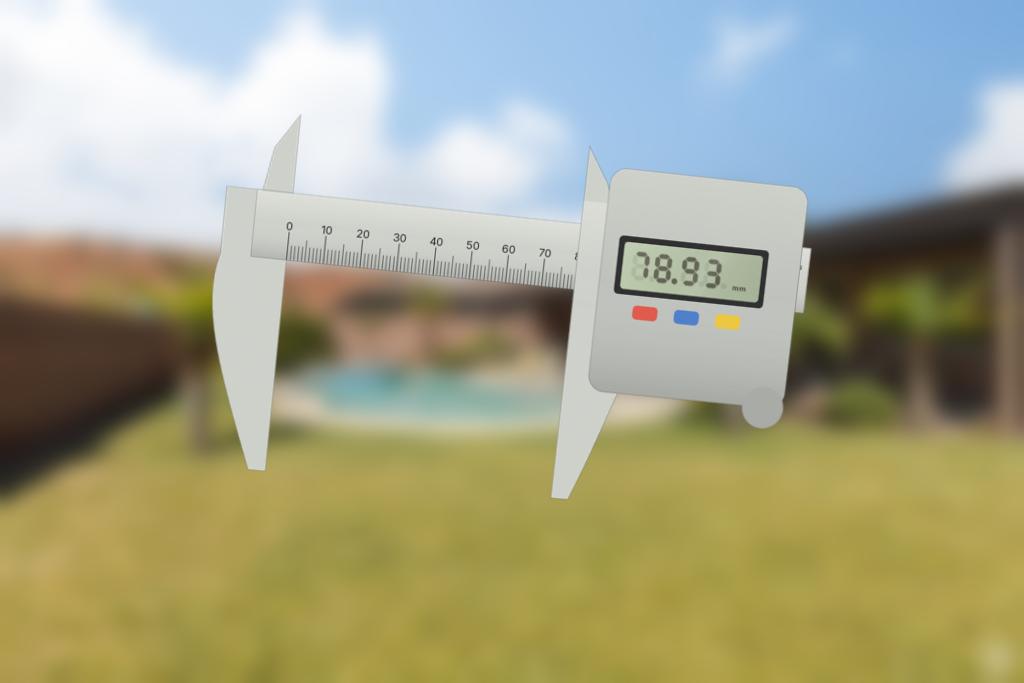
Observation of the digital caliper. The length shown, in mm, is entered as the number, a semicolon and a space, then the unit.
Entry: 78.93; mm
